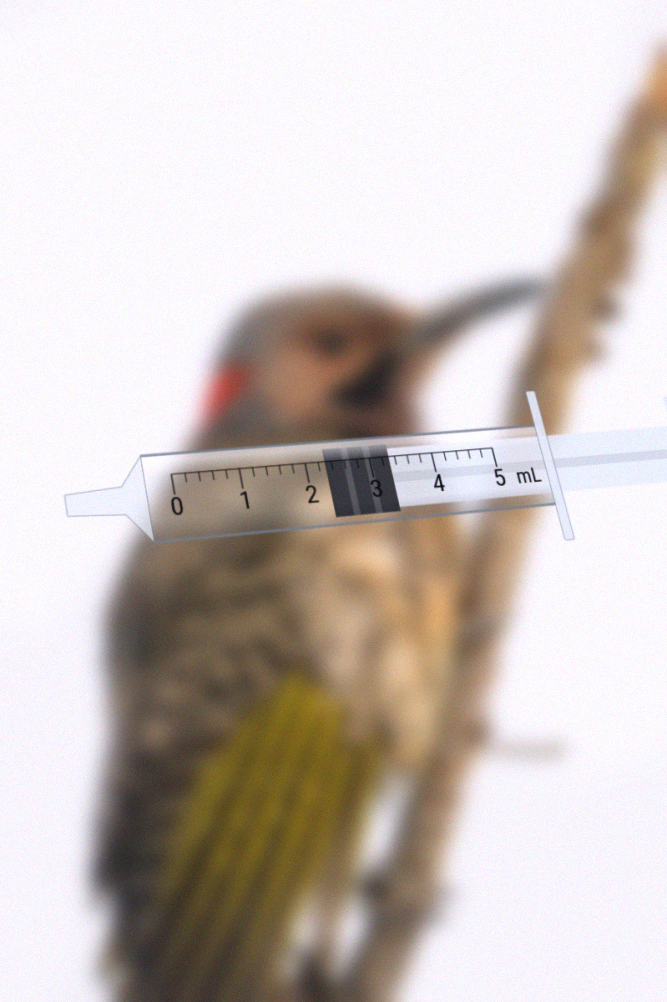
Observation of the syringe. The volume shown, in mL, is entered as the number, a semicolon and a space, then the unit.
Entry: 2.3; mL
